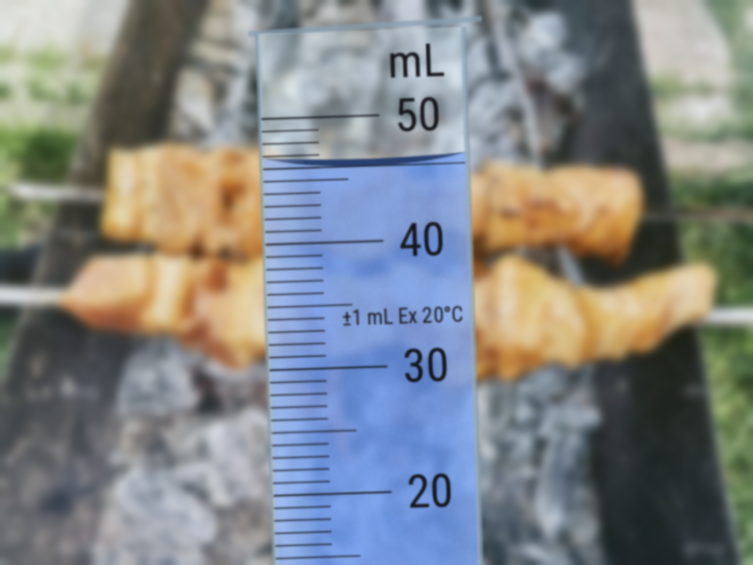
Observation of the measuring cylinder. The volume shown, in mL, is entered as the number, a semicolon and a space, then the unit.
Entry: 46; mL
